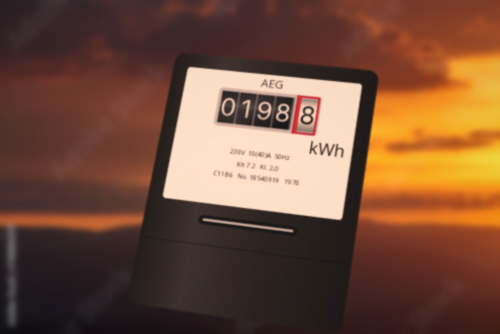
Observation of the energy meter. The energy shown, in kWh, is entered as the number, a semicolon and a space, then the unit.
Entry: 198.8; kWh
